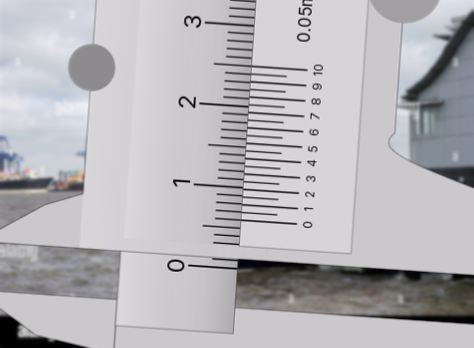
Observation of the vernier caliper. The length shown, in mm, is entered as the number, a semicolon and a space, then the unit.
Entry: 6.0; mm
